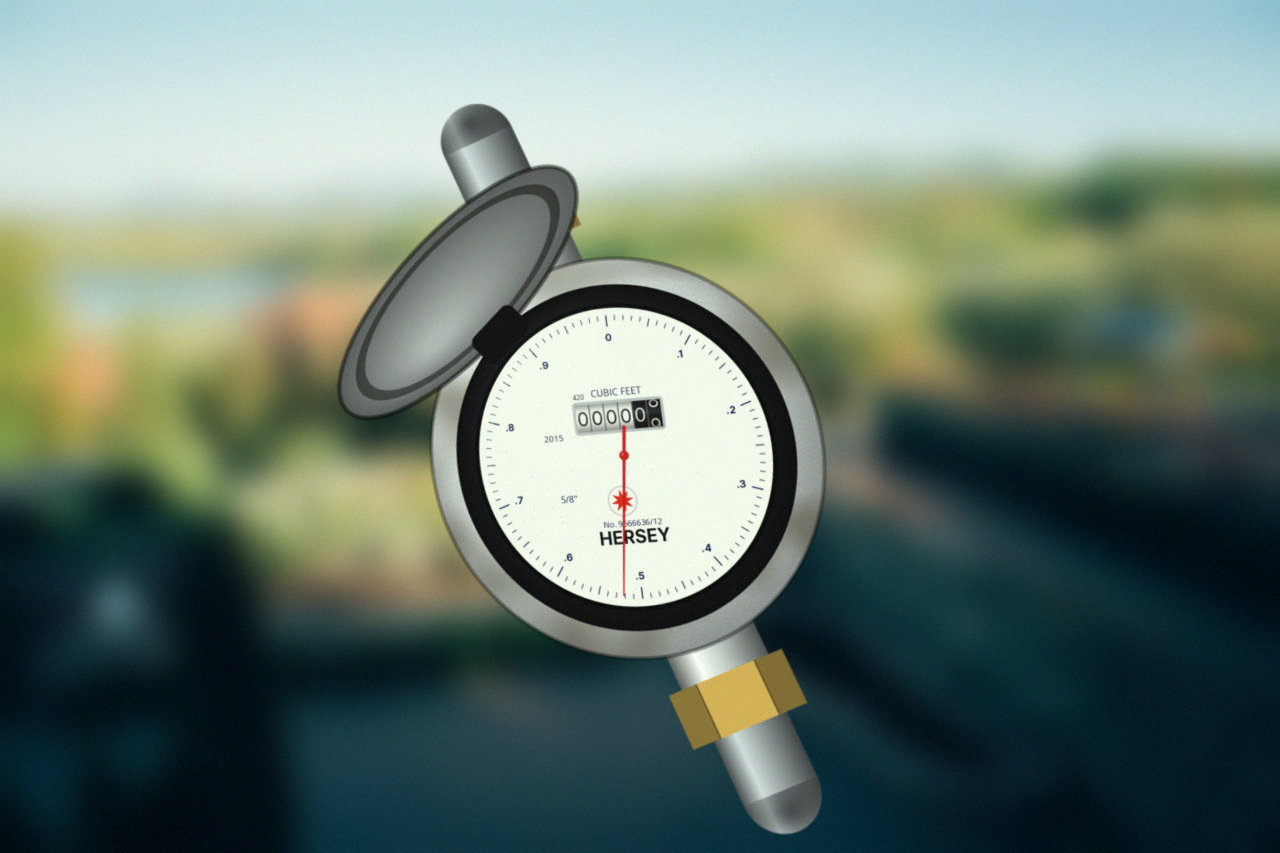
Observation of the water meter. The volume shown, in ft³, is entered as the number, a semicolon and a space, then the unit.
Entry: 8.52; ft³
